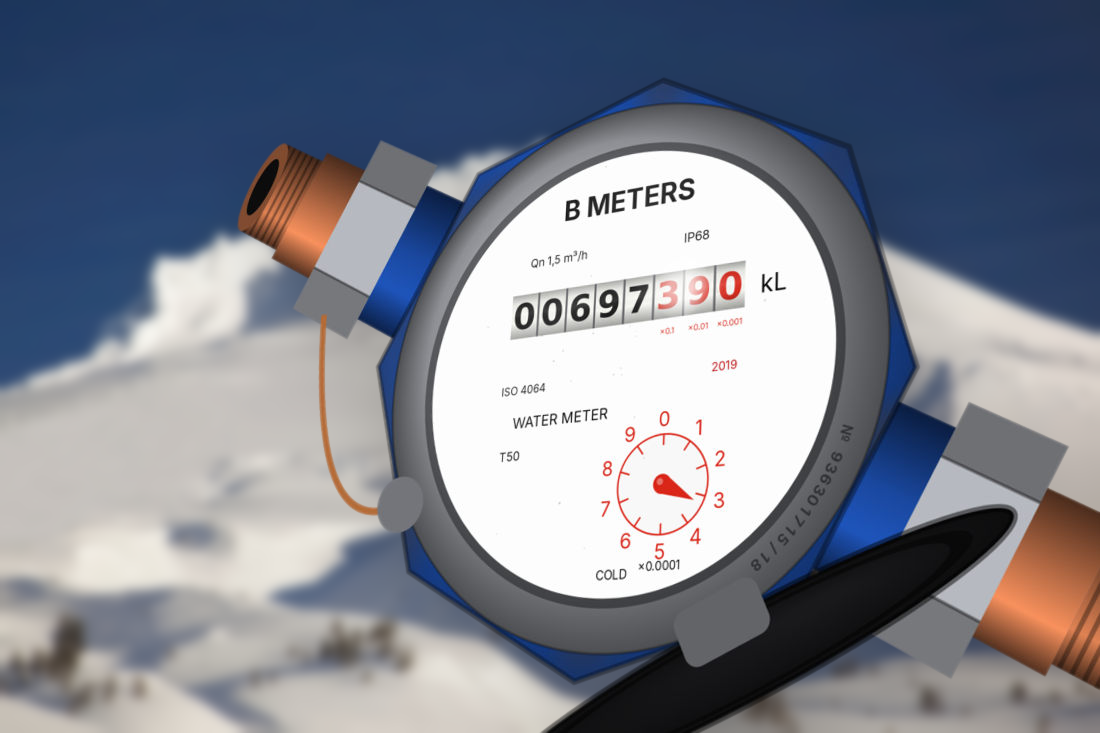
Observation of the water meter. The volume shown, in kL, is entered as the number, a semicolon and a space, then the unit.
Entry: 697.3903; kL
